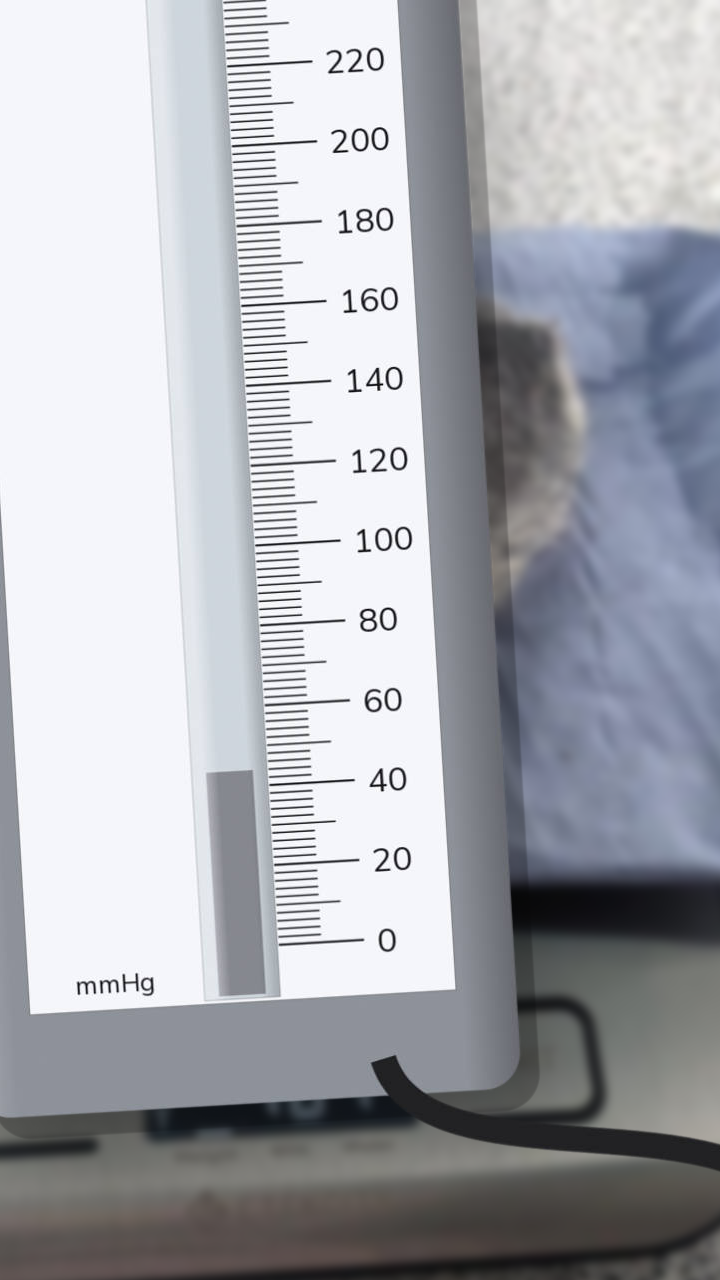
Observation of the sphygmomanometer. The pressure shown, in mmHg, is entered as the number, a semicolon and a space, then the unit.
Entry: 44; mmHg
